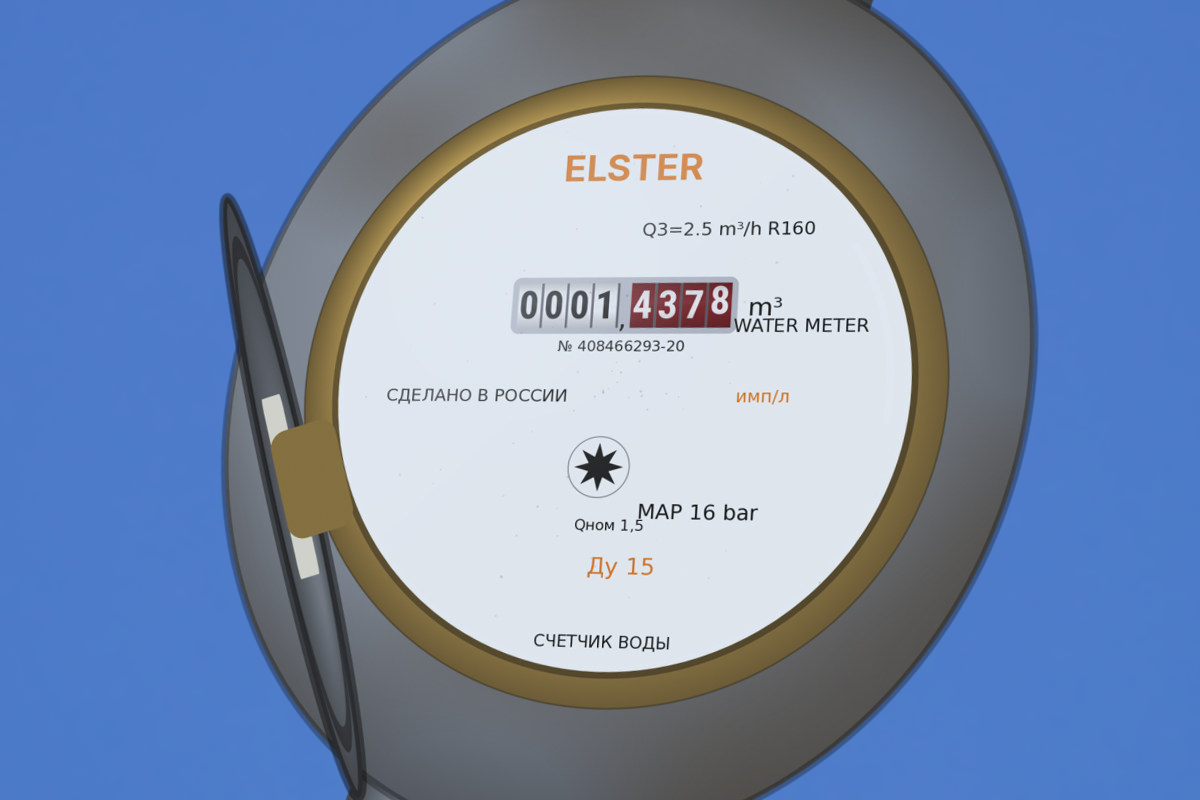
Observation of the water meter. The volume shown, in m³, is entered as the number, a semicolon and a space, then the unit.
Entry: 1.4378; m³
